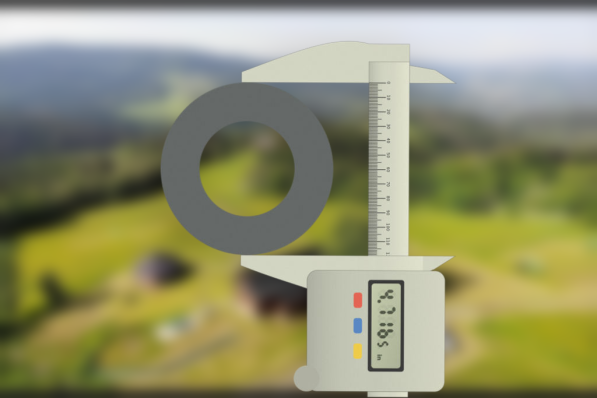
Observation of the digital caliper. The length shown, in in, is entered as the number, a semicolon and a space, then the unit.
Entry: 4.7165; in
